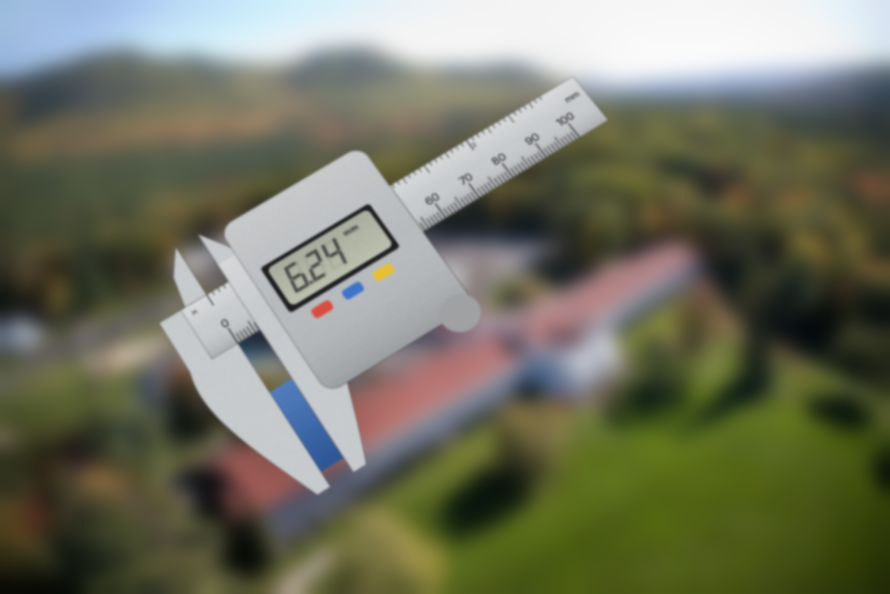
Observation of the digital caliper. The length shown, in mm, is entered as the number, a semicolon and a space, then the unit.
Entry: 6.24; mm
